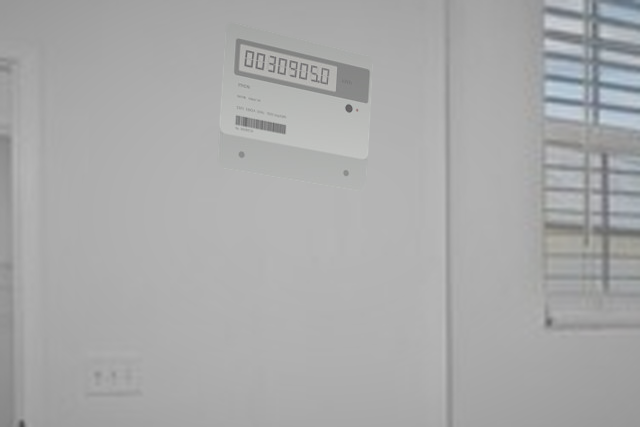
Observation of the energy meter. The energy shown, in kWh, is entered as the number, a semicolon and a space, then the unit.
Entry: 30905.0; kWh
